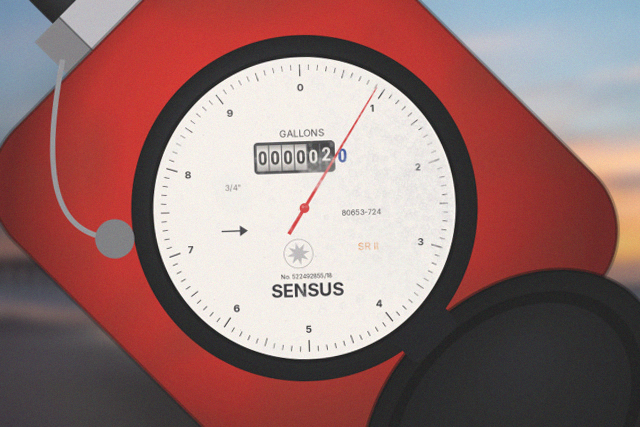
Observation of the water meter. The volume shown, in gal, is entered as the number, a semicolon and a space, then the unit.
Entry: 20.9; gal
